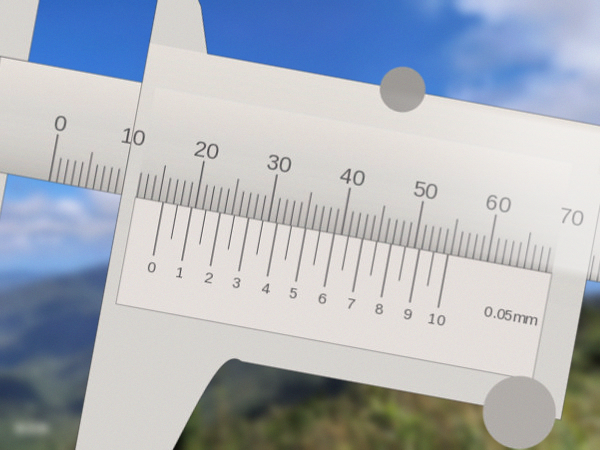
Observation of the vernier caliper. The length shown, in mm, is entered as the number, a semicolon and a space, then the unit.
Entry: 15.6; mm
